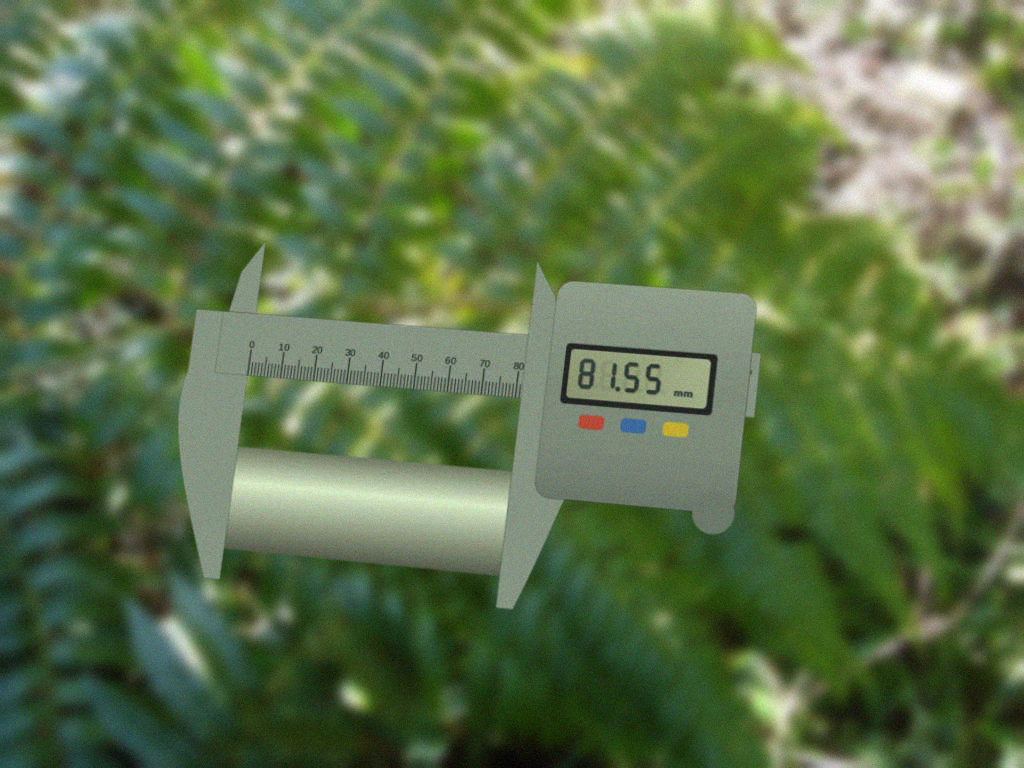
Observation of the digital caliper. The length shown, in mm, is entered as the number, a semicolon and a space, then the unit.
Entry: 81.55; mm
